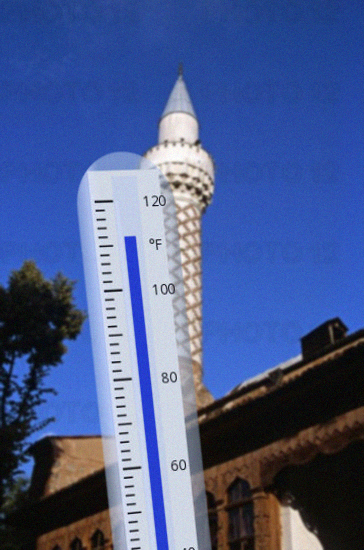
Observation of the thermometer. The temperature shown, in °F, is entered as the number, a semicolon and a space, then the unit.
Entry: 112; °F
